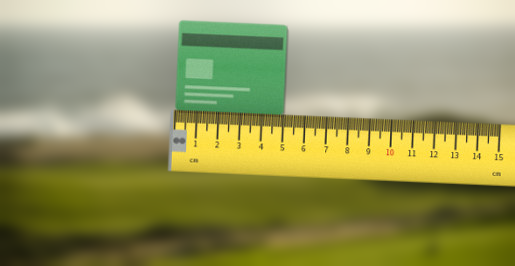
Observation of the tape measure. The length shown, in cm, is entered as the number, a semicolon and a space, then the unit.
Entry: 5; cm
